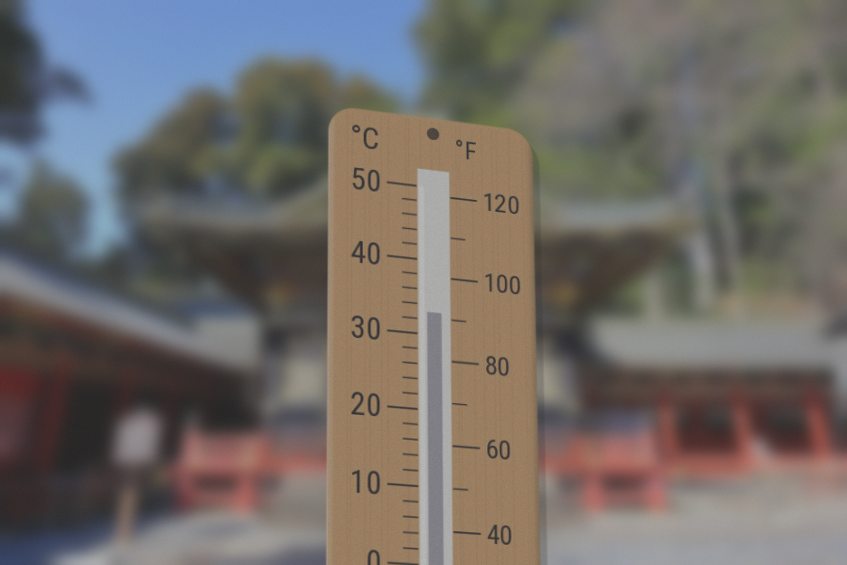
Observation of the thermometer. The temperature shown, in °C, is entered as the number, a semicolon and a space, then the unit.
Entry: 33; °C
